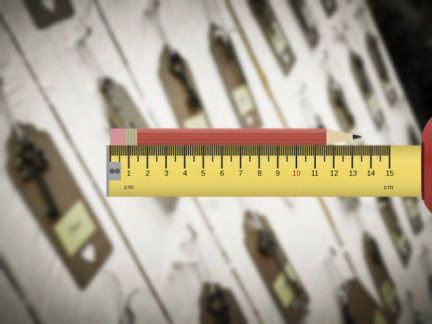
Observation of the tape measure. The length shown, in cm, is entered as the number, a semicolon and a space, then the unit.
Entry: 13.5; cm
